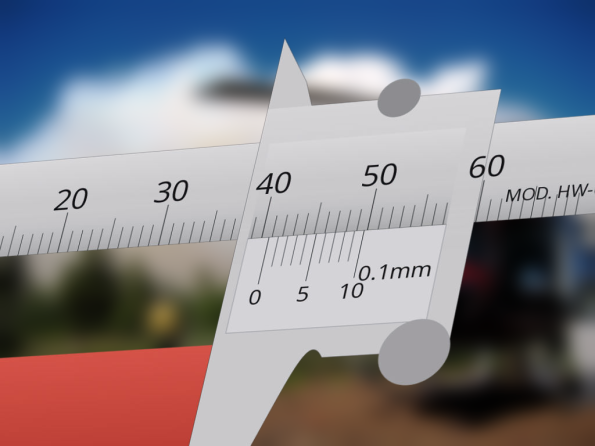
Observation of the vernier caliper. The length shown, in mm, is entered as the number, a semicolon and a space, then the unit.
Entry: 40.7; mm
